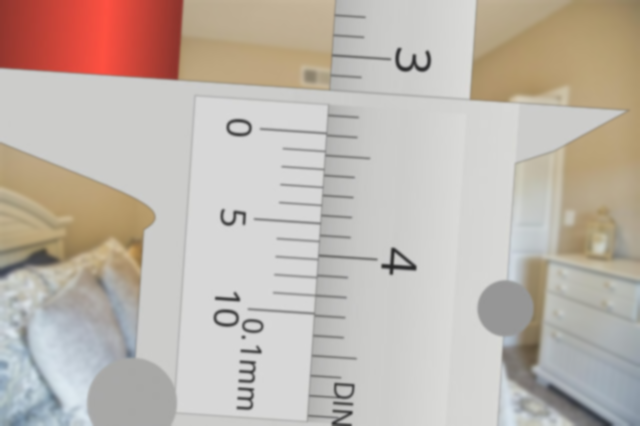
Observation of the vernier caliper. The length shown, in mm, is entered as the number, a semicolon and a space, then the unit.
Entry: 33.9; mm
